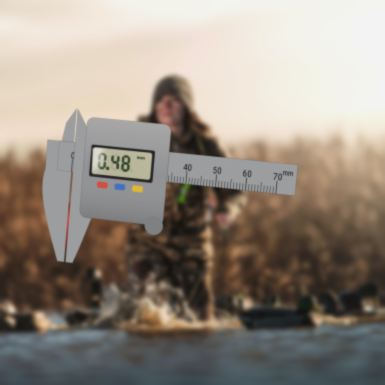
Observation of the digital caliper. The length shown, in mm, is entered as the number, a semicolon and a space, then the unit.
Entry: 0.48; mm
